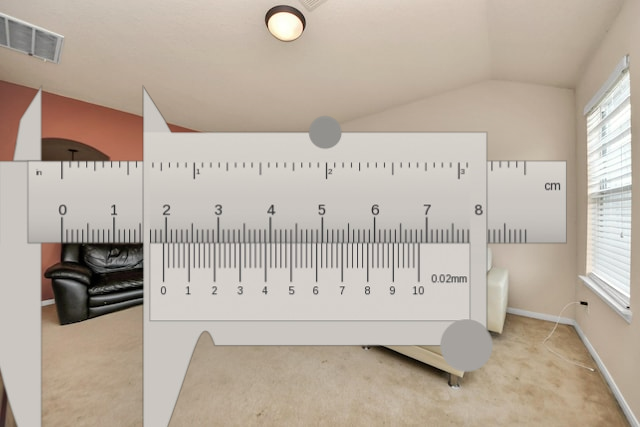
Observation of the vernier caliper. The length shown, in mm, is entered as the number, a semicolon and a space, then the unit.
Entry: 19.5; mm
